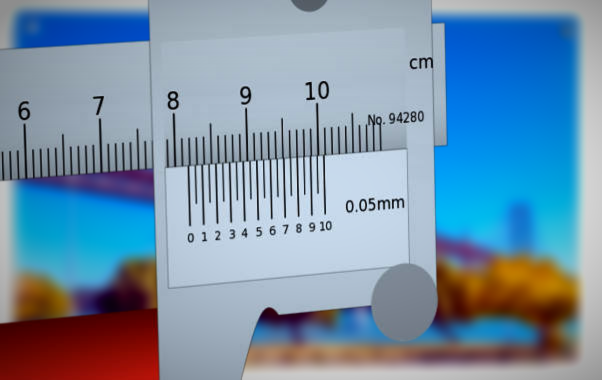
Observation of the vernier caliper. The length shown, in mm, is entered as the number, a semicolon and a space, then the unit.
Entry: 81.8; mm
